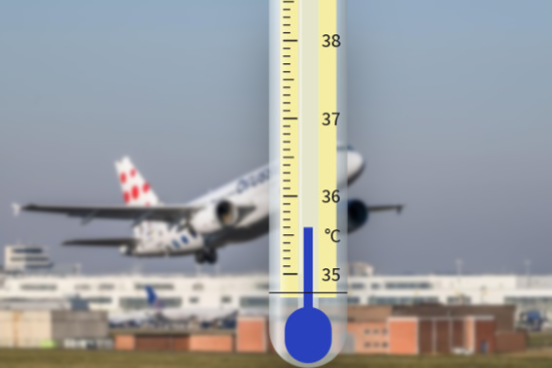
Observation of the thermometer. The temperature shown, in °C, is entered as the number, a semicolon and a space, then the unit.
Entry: 35.6; °C
